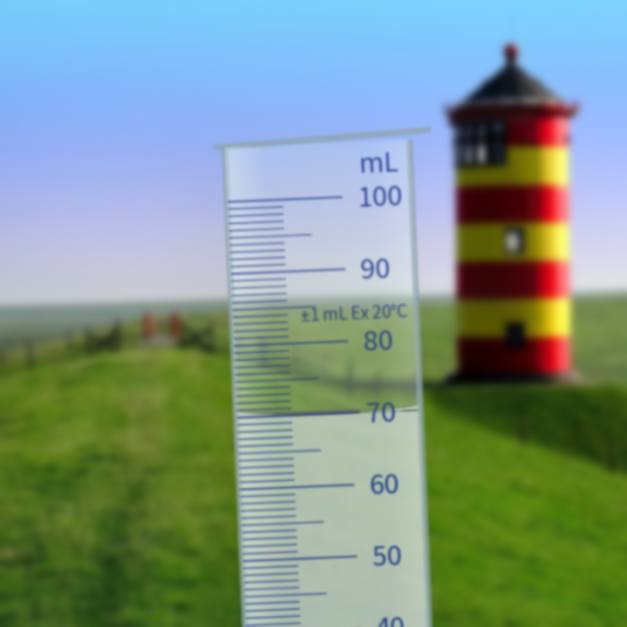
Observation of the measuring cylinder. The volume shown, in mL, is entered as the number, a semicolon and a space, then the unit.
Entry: 70; mL
